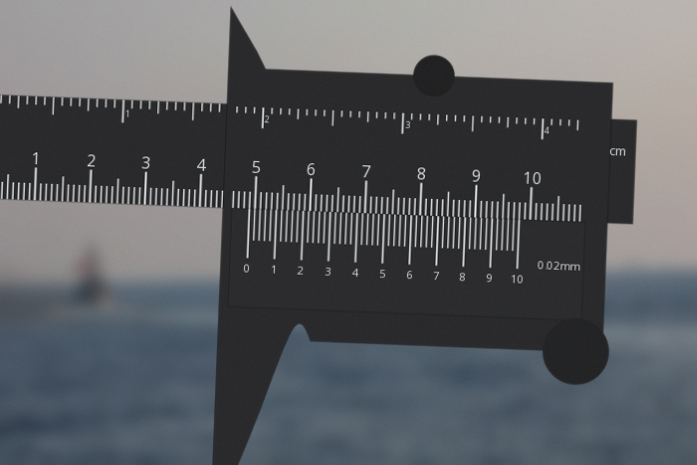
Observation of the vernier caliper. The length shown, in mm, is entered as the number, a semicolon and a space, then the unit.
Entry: 49.0; mm
